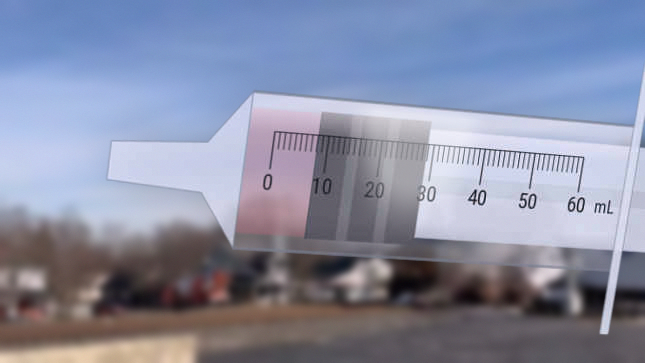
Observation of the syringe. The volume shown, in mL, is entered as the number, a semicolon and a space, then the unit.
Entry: 8; mL
